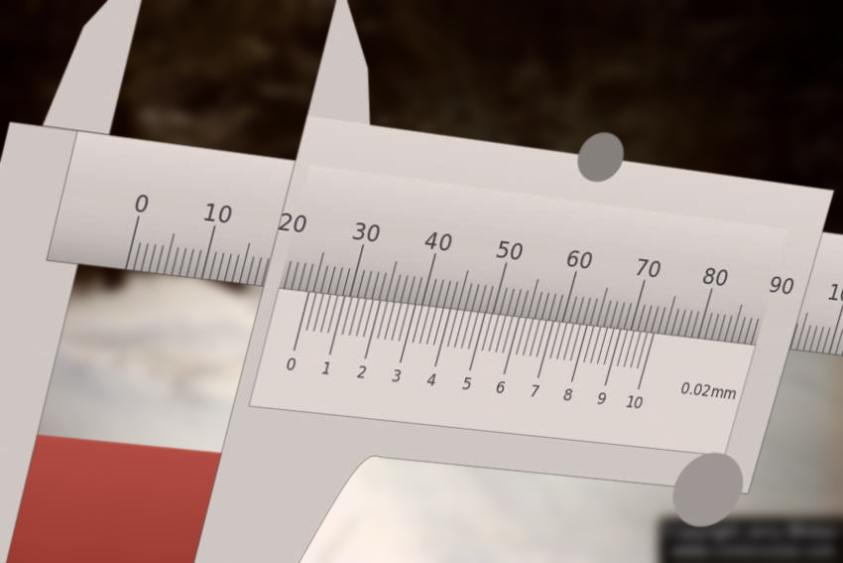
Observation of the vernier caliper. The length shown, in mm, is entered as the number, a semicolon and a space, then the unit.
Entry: 24.4; mm
